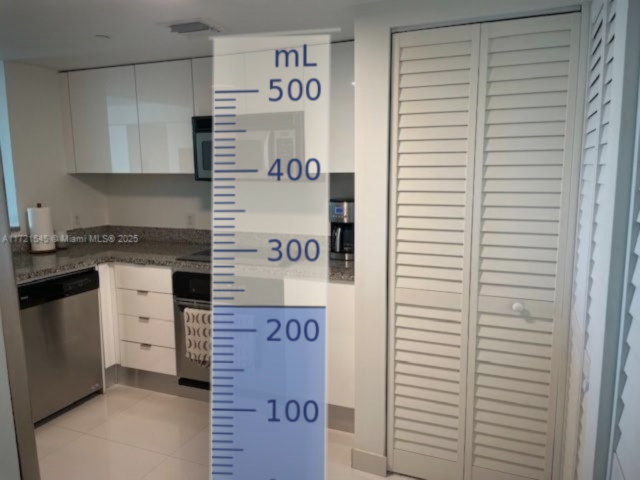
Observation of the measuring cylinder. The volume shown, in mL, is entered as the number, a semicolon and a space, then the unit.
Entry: 230; mL
